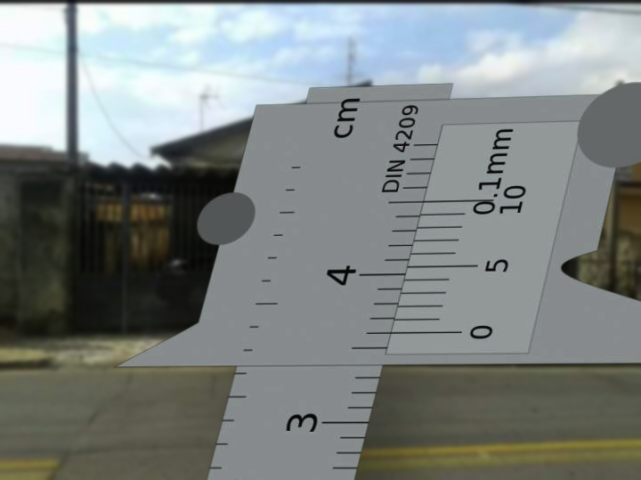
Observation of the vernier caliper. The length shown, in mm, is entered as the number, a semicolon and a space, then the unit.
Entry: 36.0; mm
